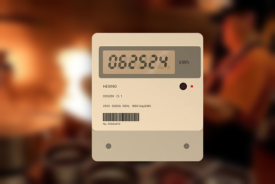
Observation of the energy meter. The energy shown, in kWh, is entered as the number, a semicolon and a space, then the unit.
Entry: 62524; kWh
